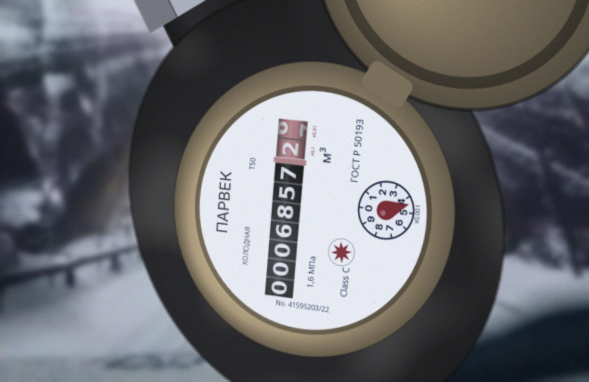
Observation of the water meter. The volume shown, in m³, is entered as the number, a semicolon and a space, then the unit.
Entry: 6857.264; m³
